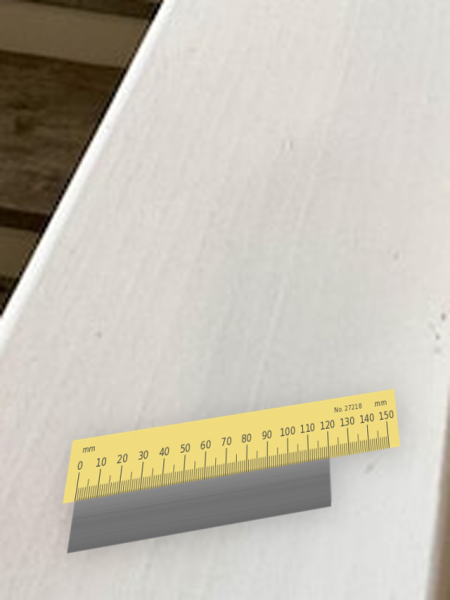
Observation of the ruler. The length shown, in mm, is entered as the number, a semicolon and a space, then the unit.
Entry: 120; mm
